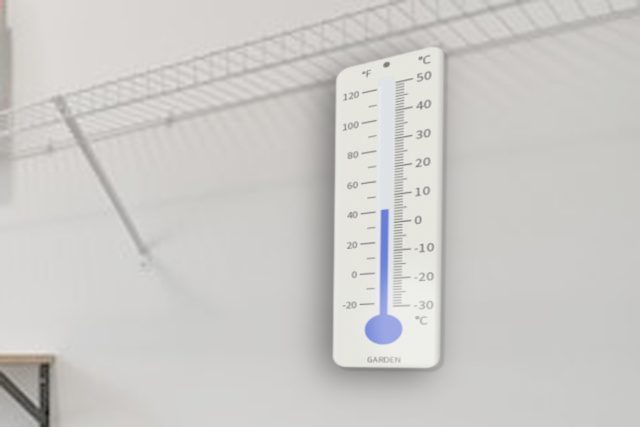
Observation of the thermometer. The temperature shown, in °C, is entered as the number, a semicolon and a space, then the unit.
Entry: 5; °C
